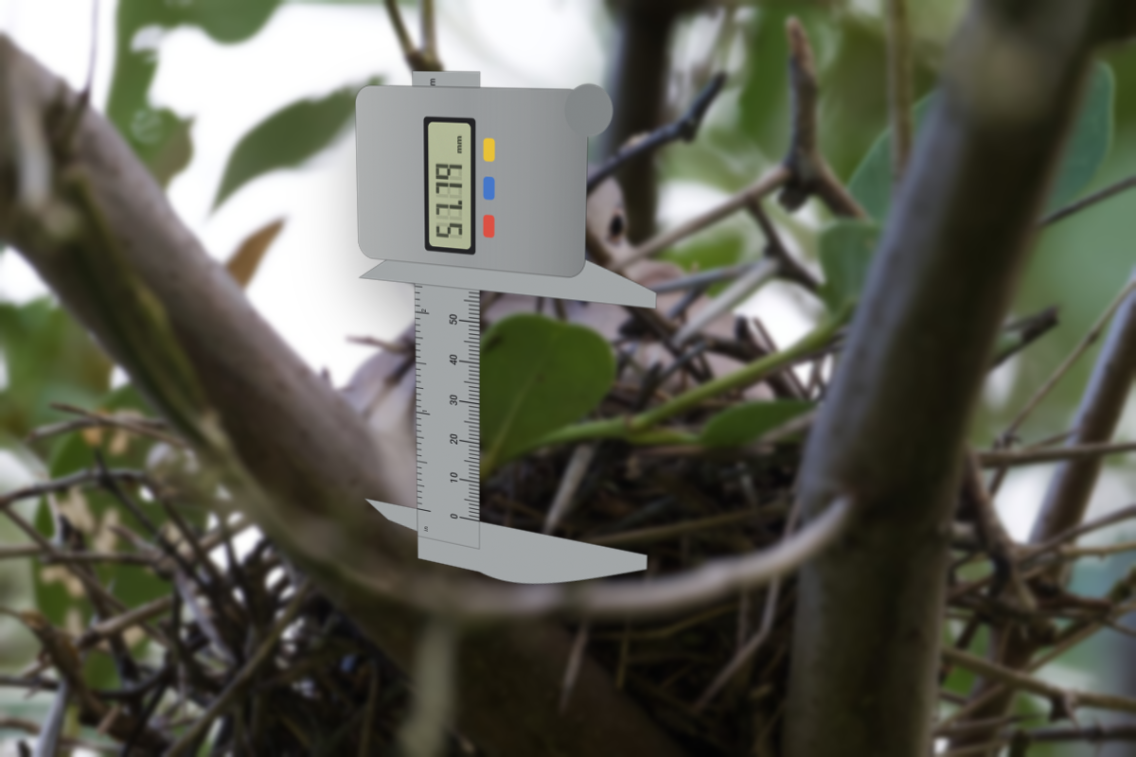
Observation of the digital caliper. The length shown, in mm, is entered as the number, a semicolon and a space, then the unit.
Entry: 57.79; mm
